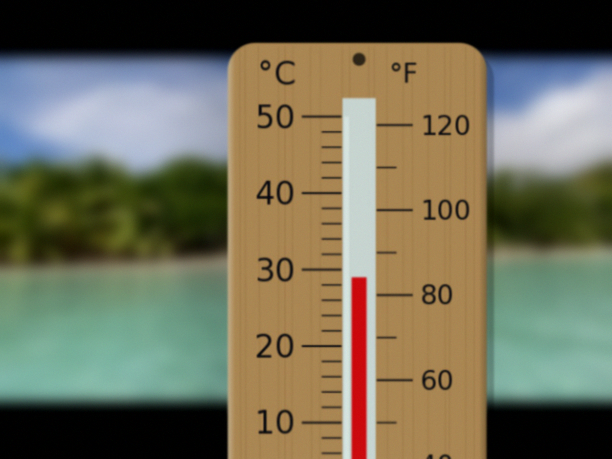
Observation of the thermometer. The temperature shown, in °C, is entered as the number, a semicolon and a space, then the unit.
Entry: 29; °C
